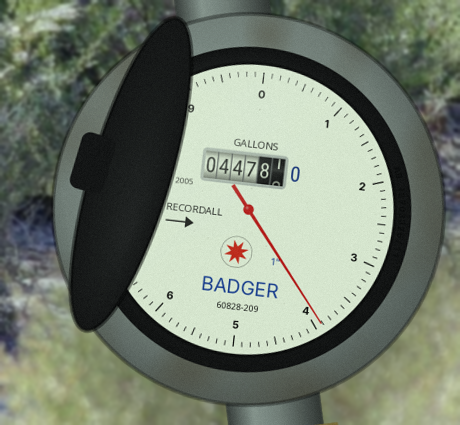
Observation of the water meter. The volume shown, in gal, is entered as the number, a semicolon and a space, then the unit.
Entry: 447813.9; gal
